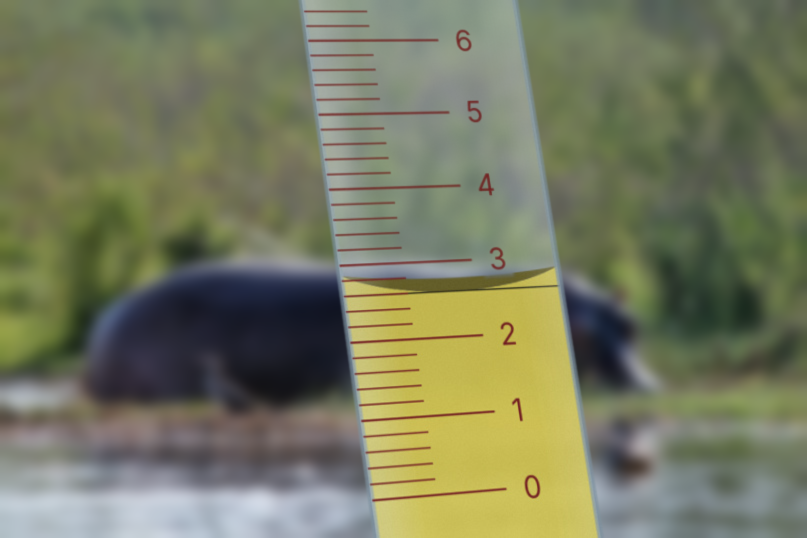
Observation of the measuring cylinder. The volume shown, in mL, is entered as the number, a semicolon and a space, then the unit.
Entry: 2.6; mL
